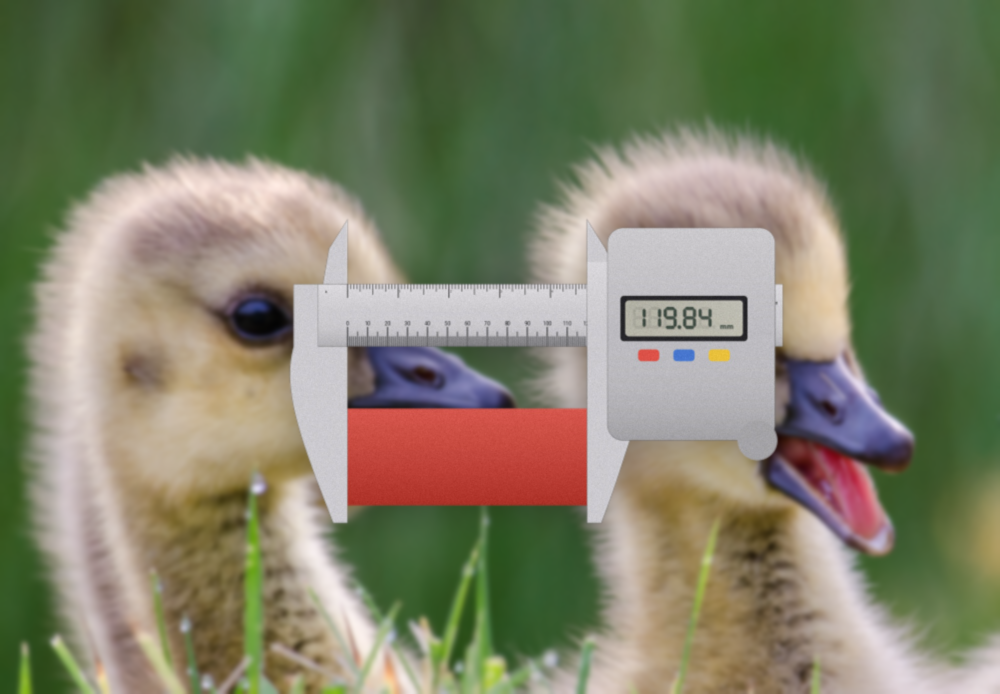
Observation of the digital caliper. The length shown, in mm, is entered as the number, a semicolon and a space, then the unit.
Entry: 119.84; mm
